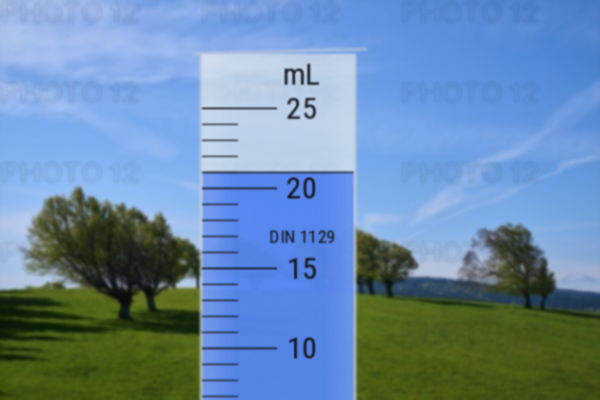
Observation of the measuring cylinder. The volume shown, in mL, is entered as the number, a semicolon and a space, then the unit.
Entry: 21; mL
